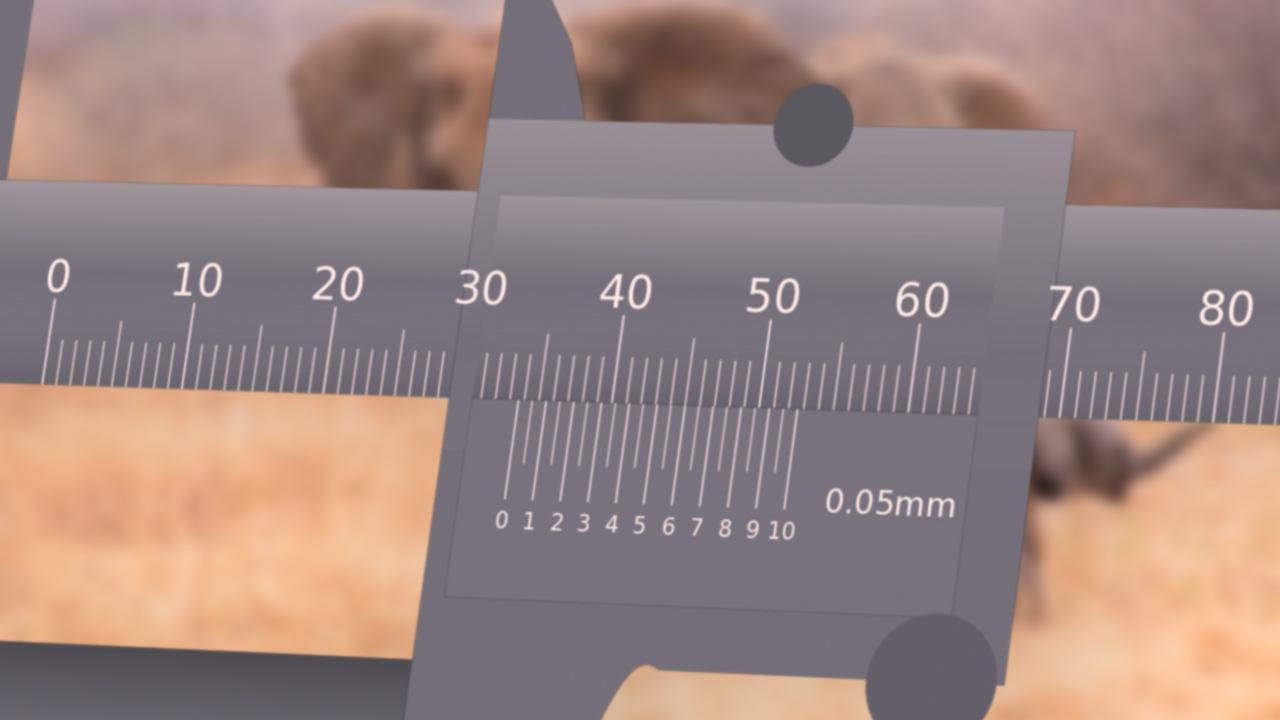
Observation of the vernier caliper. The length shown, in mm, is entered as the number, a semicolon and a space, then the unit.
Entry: 33.6; mm
